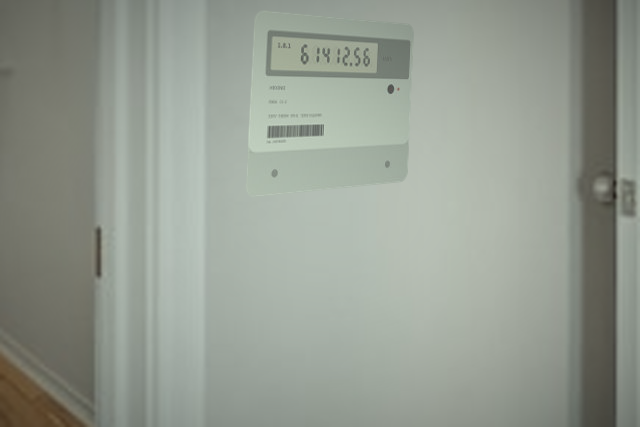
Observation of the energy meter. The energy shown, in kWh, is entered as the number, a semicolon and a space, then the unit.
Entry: 61412.56; kWh
